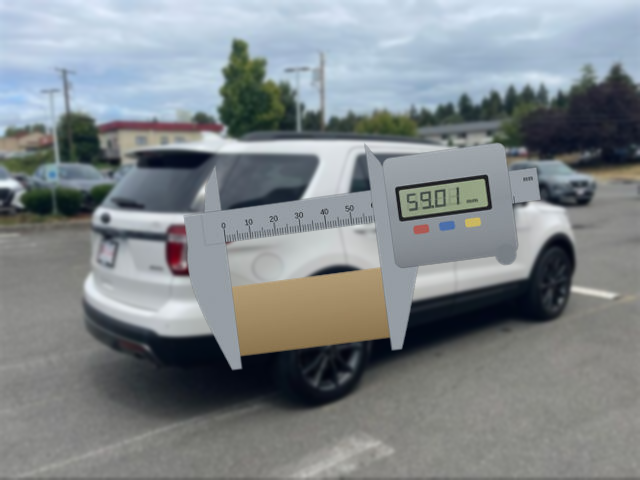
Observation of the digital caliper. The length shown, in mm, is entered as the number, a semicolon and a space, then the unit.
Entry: 59.01; mm
